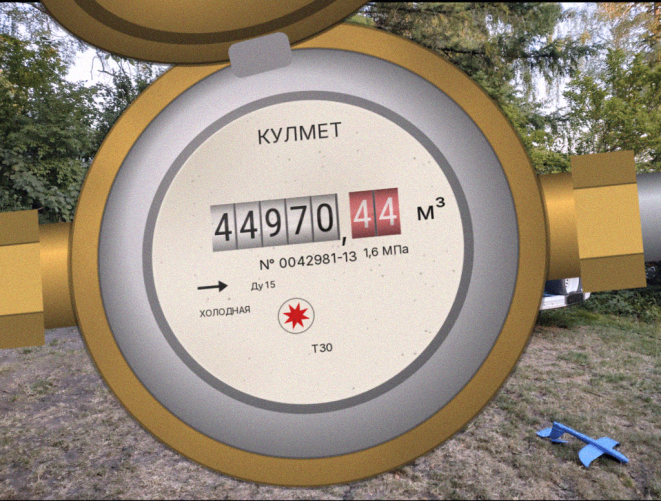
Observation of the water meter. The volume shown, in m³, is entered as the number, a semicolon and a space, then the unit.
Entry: 44970.44; m³
